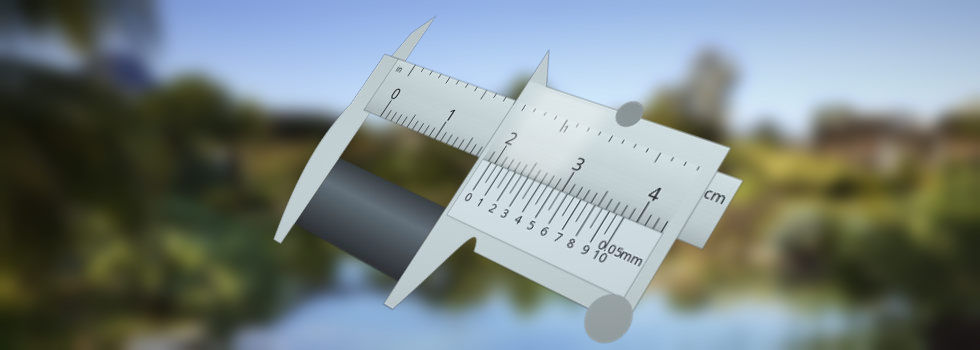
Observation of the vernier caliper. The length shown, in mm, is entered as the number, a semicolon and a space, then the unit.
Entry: 19.4; mm
